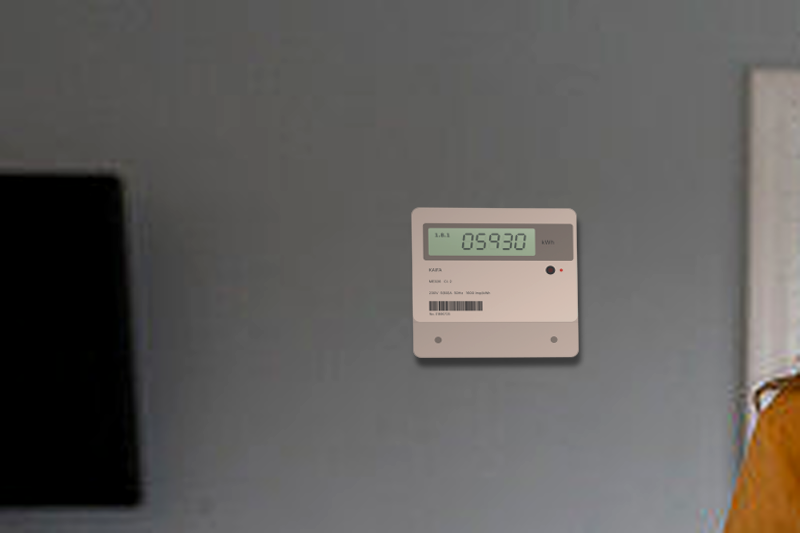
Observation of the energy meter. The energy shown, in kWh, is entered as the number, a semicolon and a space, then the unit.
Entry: 5930; kWh
